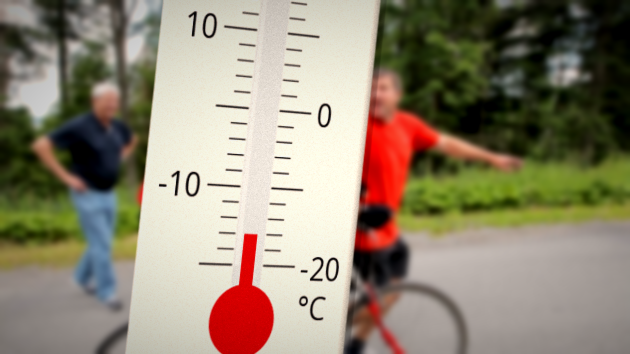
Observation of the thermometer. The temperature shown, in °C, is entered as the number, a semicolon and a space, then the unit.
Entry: -16; °C
